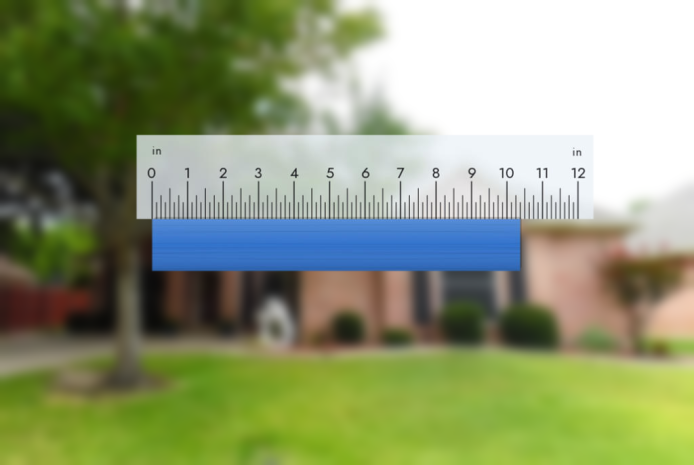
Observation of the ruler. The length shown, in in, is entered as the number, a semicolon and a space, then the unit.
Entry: 10.375; in
